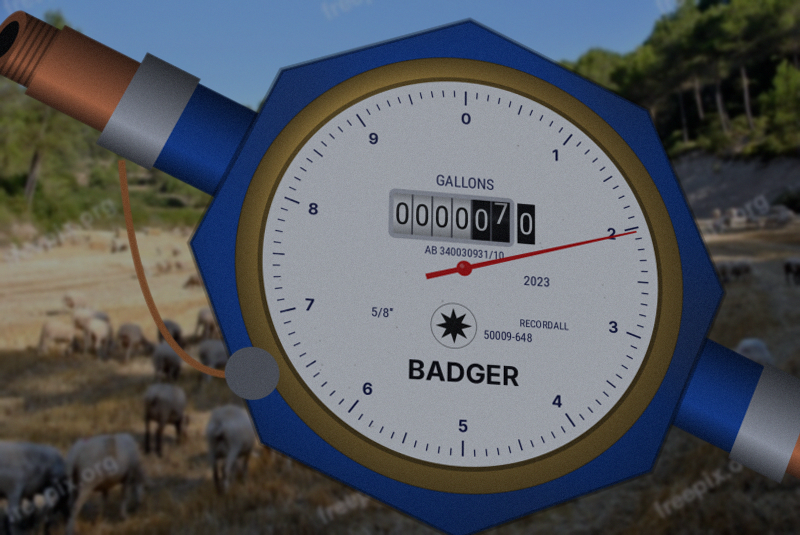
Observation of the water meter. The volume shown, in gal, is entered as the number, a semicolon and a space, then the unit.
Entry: 72.0; gal
